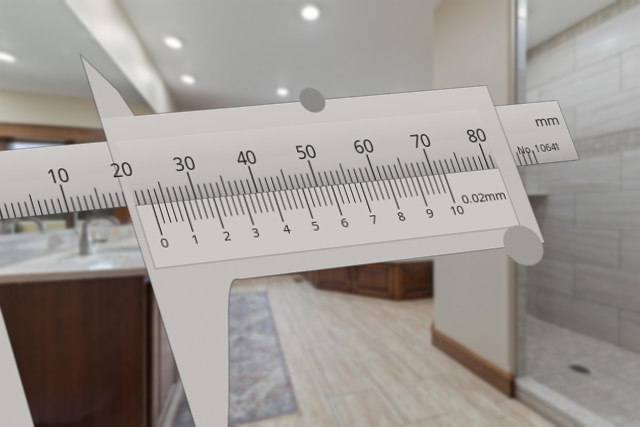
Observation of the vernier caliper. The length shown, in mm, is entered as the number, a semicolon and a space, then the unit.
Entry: 23.0; mm
